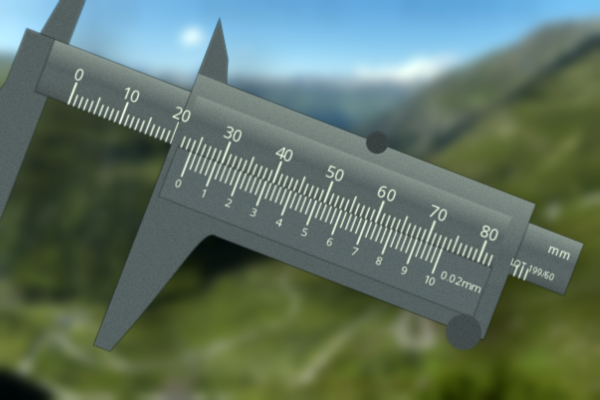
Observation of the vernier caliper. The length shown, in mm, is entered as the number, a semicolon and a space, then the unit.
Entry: 24.0; mm
